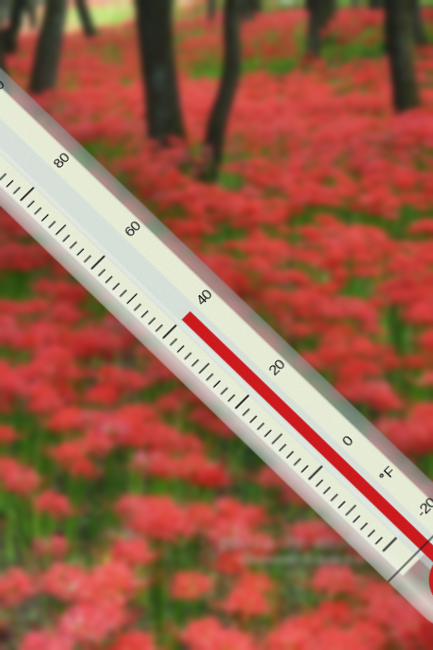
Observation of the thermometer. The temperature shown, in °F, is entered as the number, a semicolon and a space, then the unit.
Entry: 40; °F
